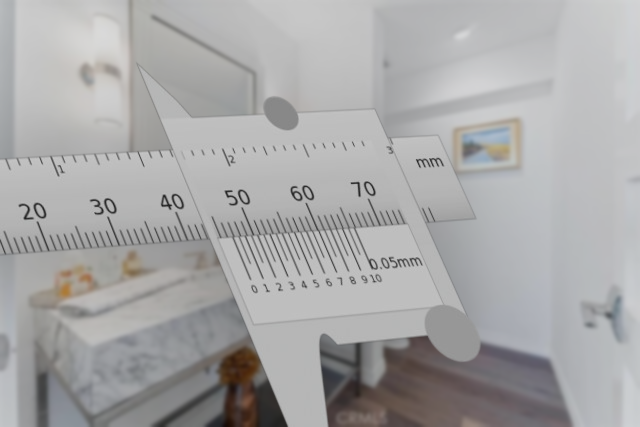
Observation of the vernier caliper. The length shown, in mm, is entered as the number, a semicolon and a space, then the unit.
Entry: 46.8; mm
